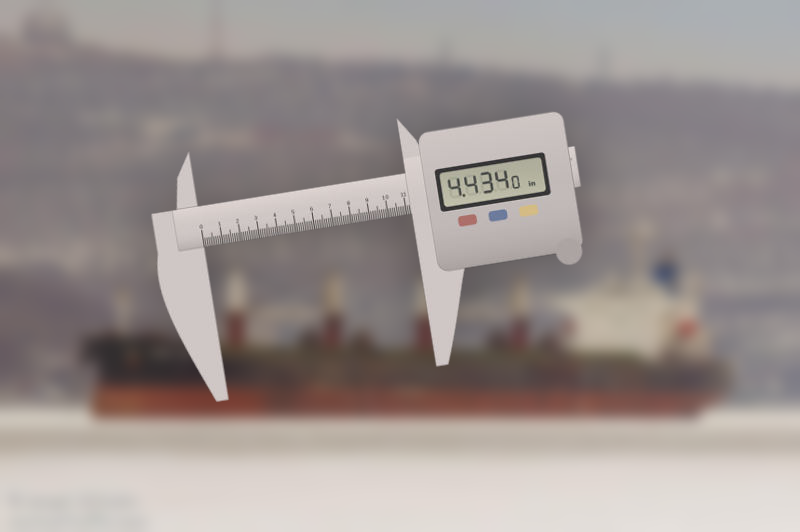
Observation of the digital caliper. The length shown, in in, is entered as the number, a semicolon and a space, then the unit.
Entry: 4.4340; in
